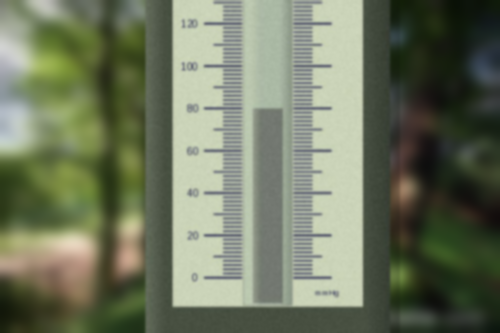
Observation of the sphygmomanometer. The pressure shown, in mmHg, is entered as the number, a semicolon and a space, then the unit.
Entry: 80; mmHg
